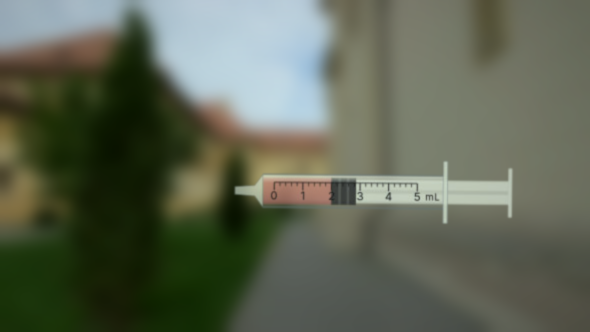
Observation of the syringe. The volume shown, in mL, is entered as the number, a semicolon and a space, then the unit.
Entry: 2; mL
